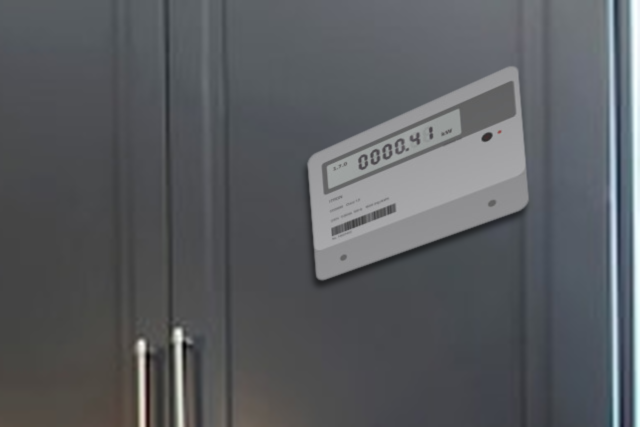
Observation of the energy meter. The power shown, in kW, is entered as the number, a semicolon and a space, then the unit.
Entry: 0.41; kW
